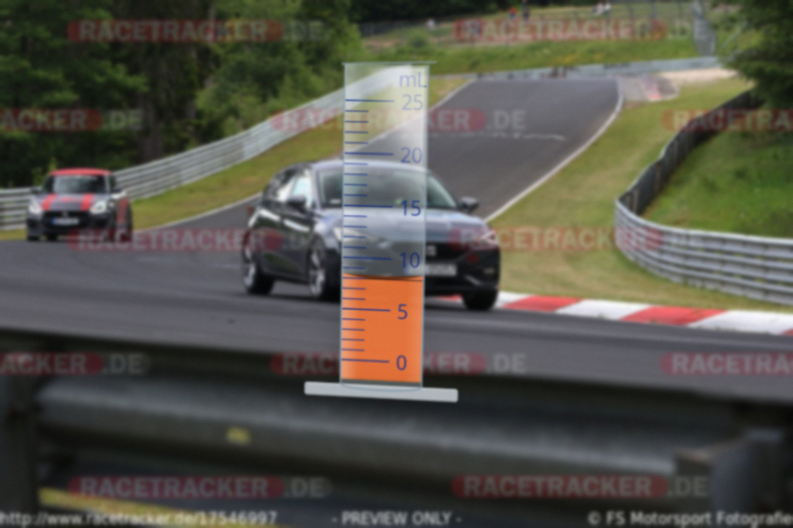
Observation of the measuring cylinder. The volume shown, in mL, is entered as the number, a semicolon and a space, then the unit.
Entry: 8; mL
